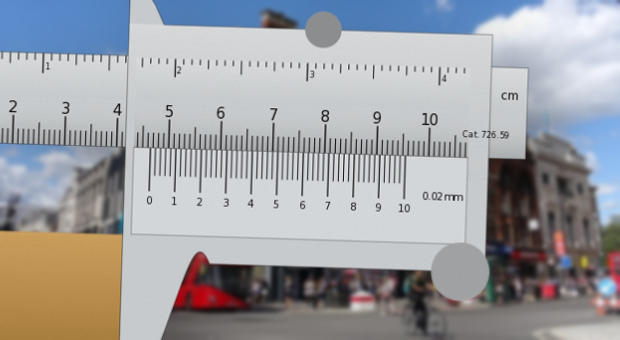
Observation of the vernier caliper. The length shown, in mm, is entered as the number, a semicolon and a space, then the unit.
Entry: 46.5; mm
